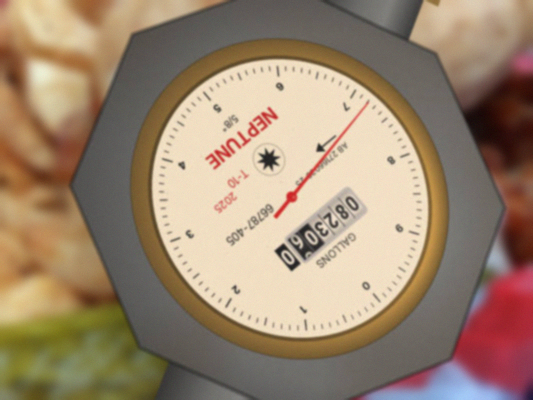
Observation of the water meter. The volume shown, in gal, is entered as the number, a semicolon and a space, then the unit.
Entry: 823057.2; gal
